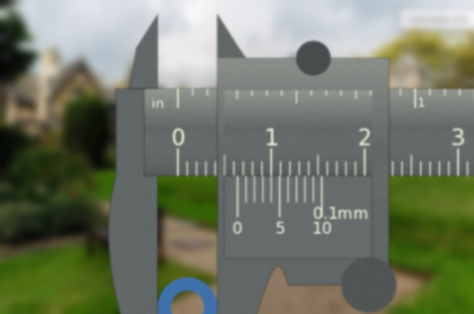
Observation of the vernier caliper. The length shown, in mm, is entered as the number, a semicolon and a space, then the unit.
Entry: 6.4; mm
